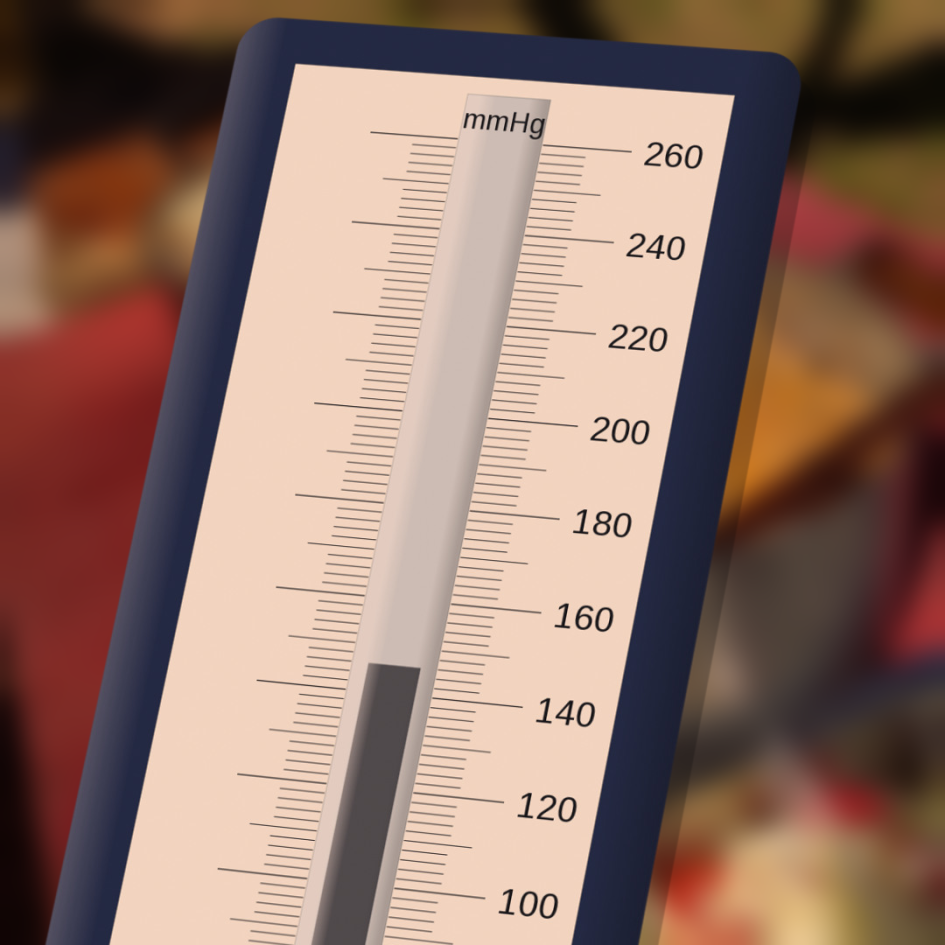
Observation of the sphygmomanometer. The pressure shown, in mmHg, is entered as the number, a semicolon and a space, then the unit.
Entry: 146; mmHg
